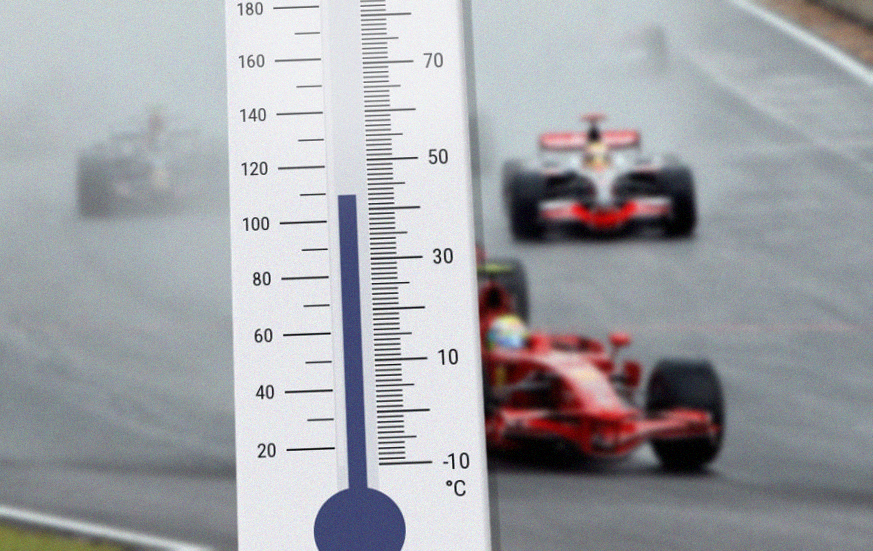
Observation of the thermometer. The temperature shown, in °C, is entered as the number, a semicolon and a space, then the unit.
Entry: 43; °C
